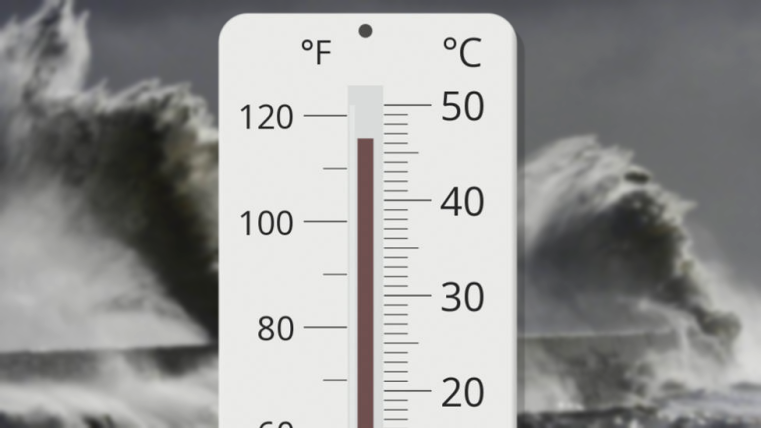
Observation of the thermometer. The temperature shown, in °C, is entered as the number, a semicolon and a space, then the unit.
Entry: 46.5; °C
